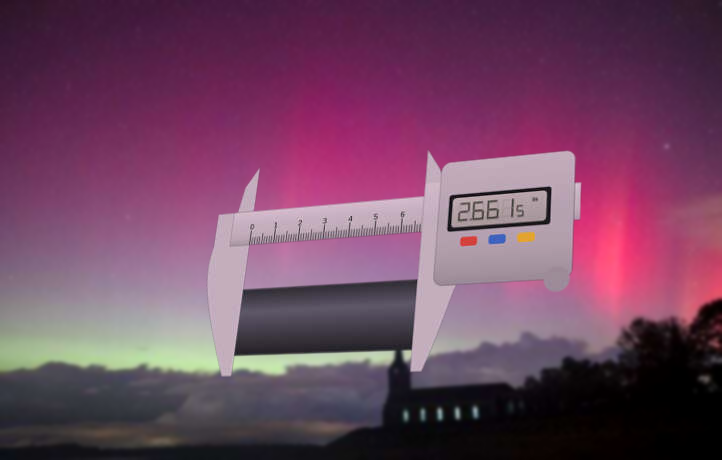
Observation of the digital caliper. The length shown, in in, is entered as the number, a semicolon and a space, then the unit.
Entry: 2.6615; in
